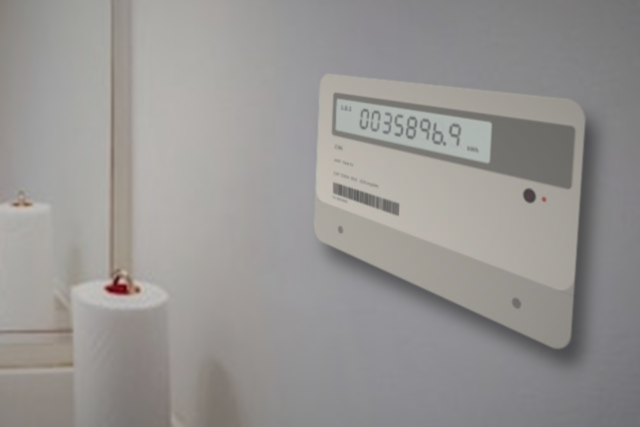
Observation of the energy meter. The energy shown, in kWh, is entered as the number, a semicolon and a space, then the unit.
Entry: 35896.9; kWh
